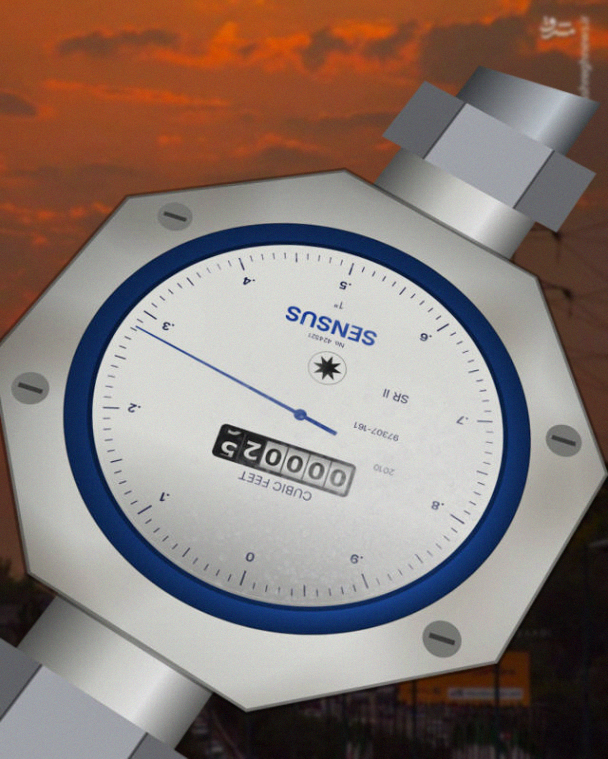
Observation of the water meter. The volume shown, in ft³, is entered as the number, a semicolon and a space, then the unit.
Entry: 25.28; ft³
